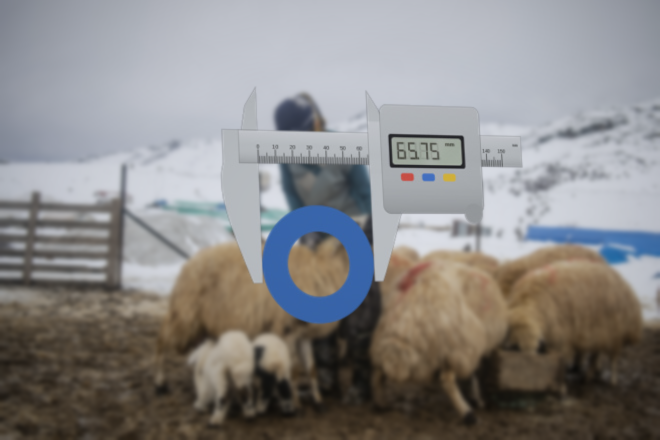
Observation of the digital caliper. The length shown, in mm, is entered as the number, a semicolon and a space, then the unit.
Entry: 65.75; mm
